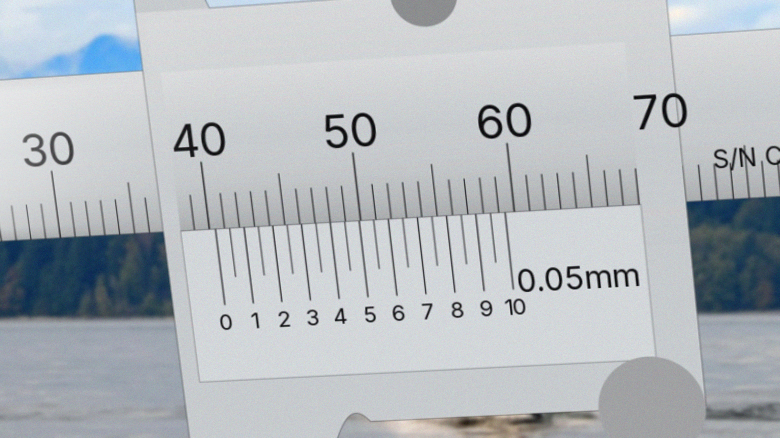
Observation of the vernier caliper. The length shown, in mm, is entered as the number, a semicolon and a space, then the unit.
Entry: 40.4; mm
